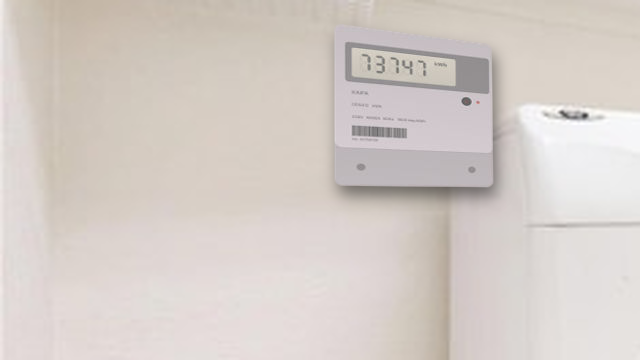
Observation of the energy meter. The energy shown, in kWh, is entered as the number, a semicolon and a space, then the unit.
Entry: 73747; kWh
